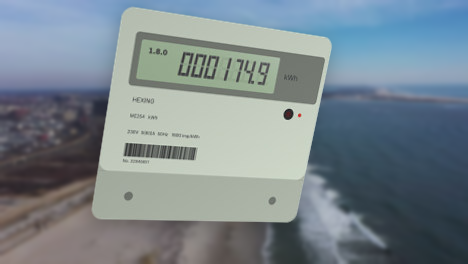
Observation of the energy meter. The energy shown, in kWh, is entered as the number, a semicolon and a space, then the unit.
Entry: 174.9; kWh
